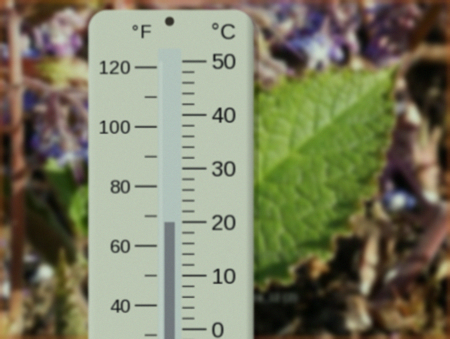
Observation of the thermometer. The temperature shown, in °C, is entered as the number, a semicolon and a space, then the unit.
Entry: 20; °C
